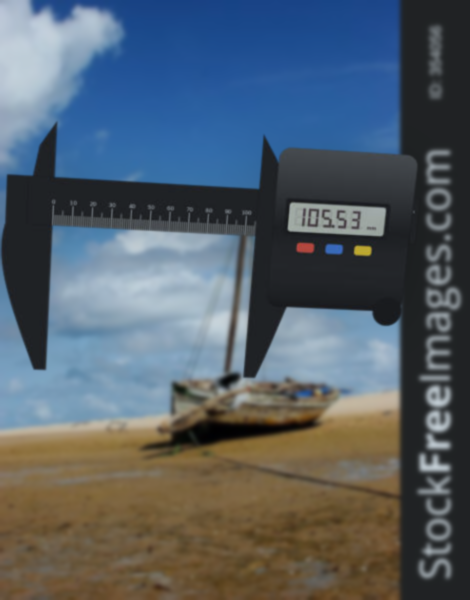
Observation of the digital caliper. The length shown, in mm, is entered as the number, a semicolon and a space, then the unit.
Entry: 105.53; mm
